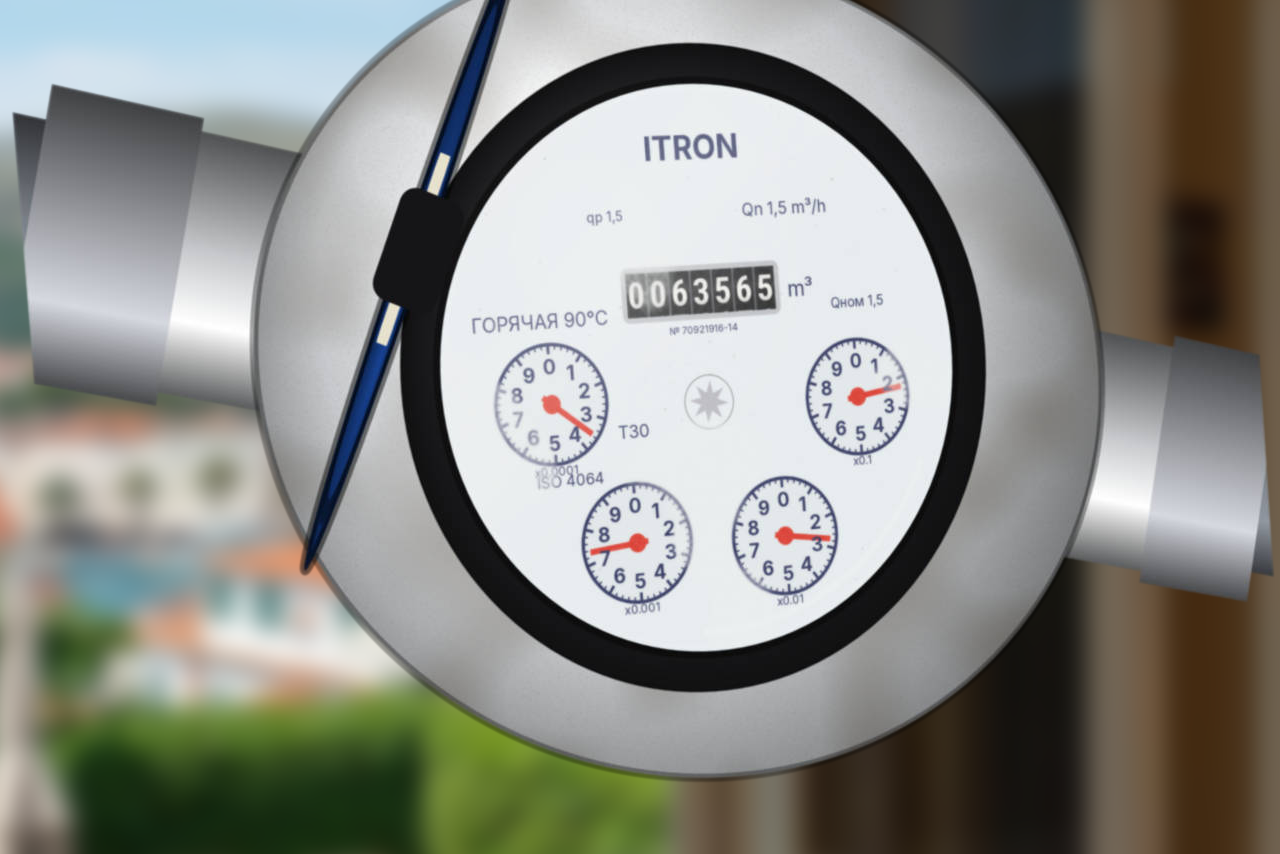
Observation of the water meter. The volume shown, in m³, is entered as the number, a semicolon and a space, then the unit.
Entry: 63565.2273; m³
